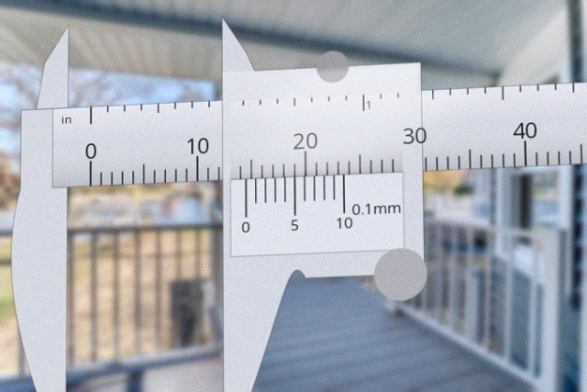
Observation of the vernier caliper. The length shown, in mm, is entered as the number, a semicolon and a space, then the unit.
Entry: 14.5; mm
